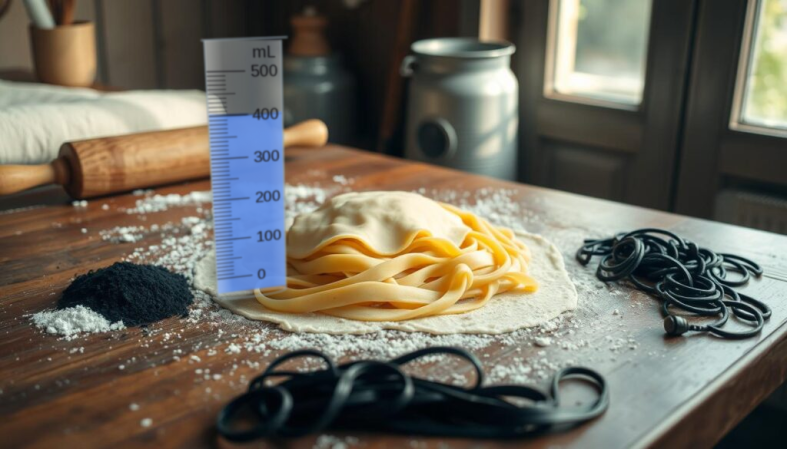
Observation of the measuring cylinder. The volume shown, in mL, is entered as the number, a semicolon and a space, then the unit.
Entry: 400; mL
